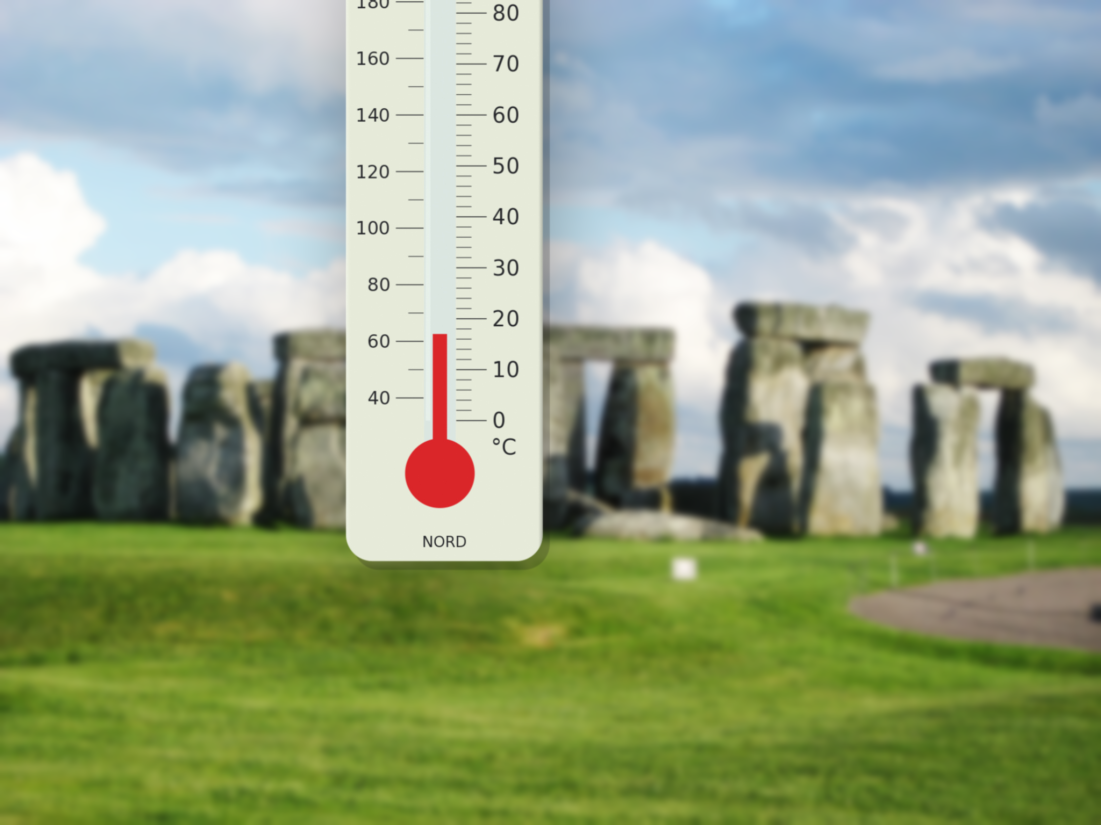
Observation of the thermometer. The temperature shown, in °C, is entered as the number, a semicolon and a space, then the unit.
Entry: 17; °C
